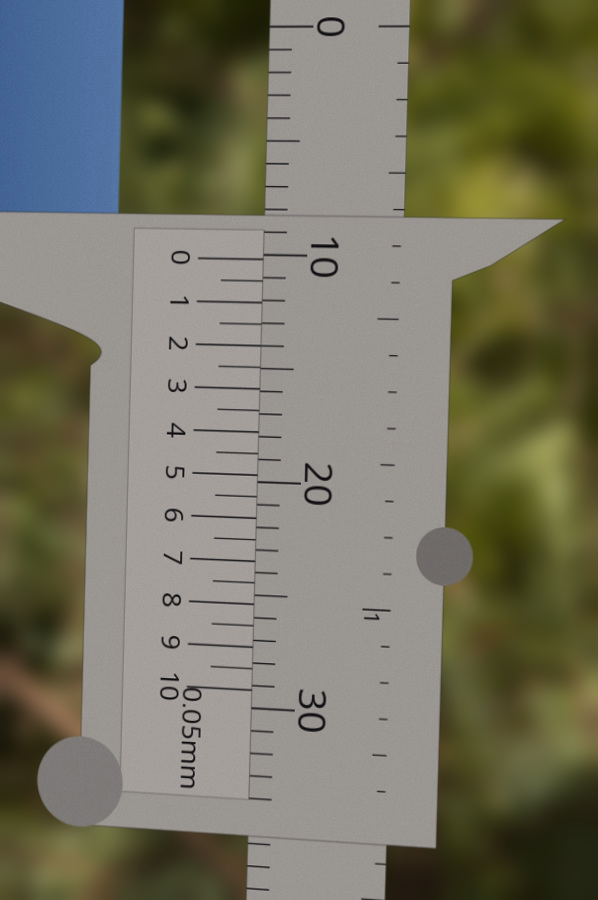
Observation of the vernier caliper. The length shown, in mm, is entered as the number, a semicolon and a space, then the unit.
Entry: 10.2; mm
